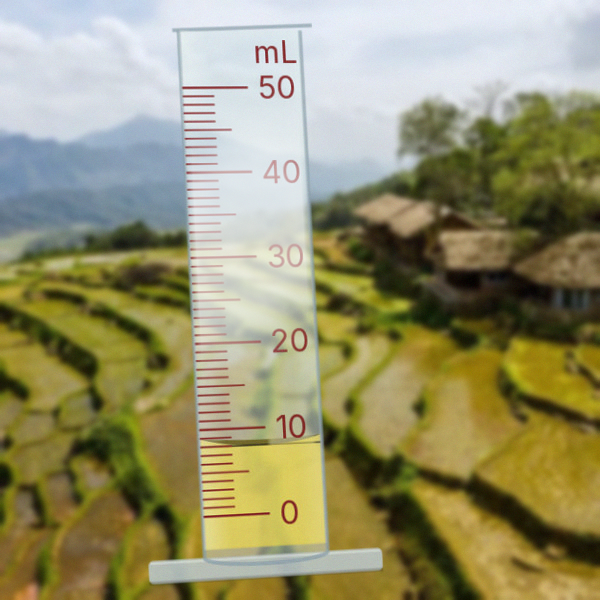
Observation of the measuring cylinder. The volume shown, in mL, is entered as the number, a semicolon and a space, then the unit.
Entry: 8; mL
